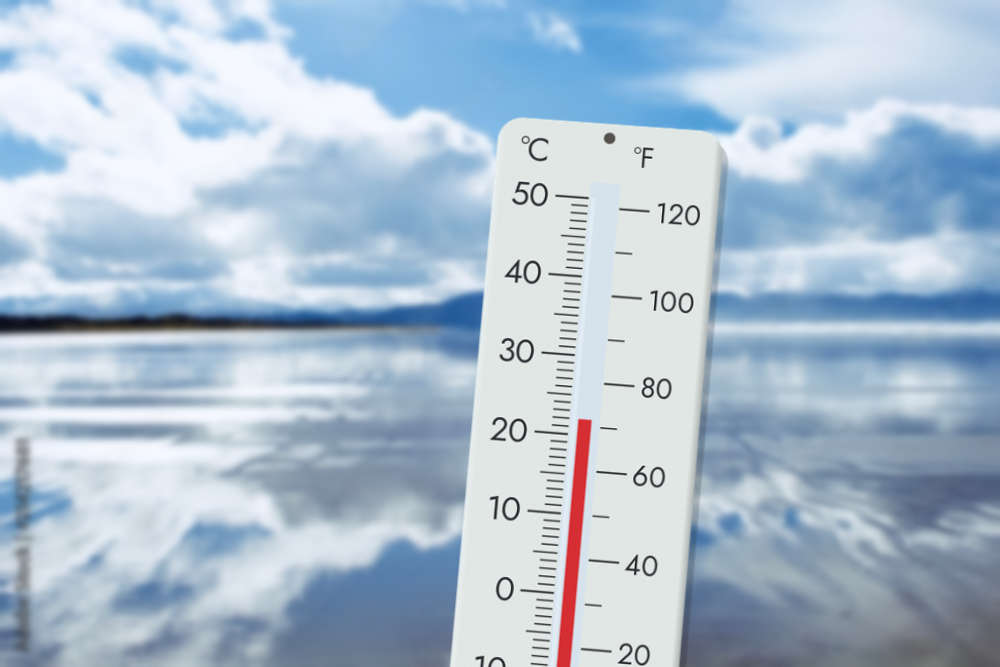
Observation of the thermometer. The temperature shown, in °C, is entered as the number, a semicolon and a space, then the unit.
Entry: 22; °C
